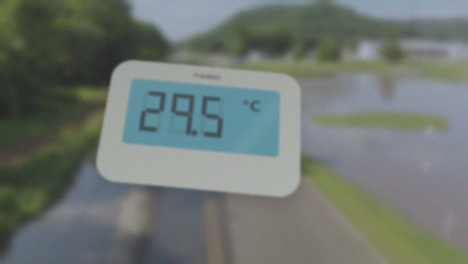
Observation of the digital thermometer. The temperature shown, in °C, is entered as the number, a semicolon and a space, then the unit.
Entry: 29.5; °C
